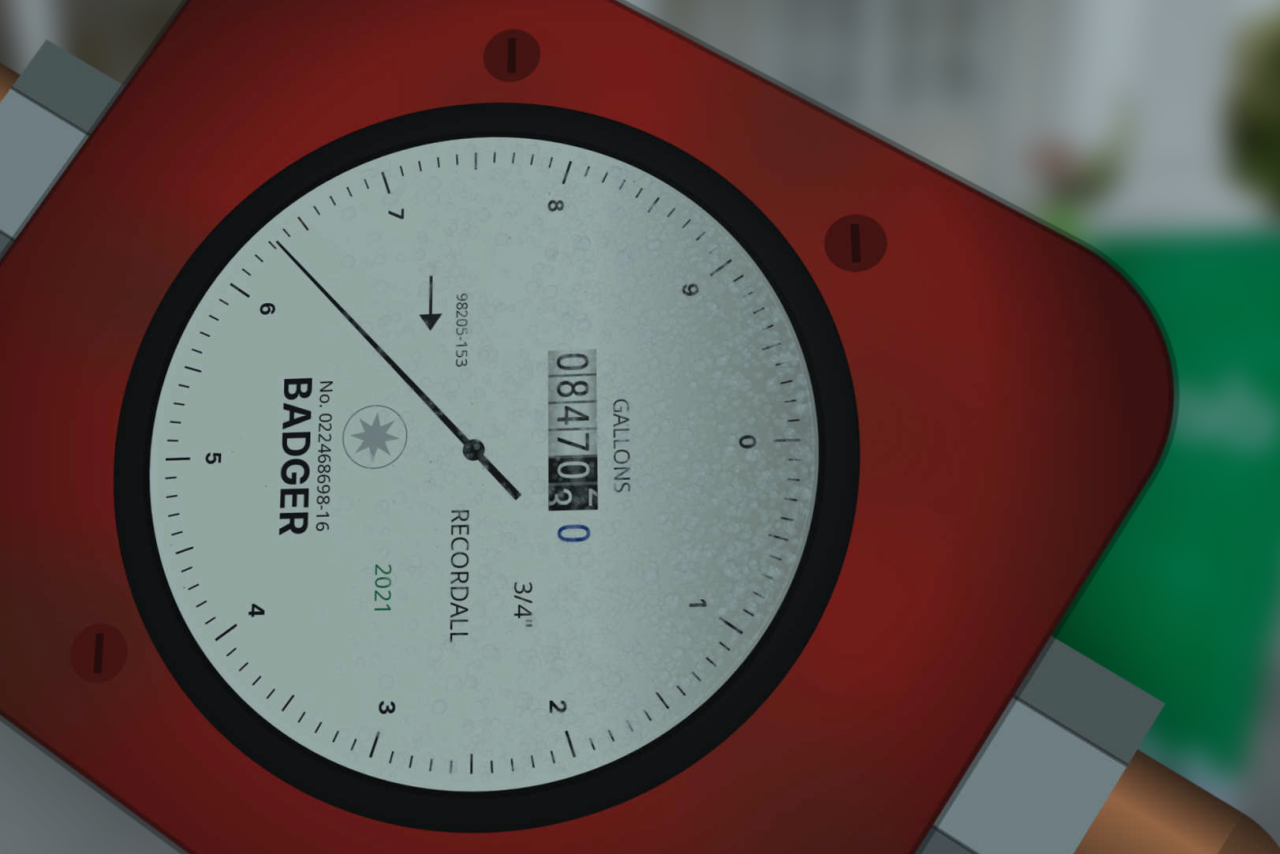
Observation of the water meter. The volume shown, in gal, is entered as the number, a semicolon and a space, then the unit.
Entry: 847026.3; gal
